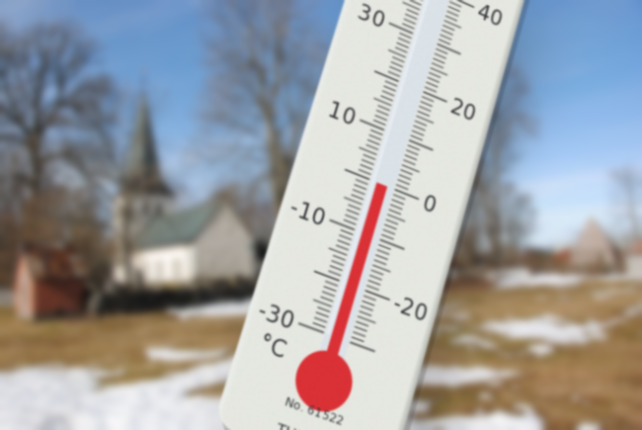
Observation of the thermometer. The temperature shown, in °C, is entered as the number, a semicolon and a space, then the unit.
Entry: 0; °C
